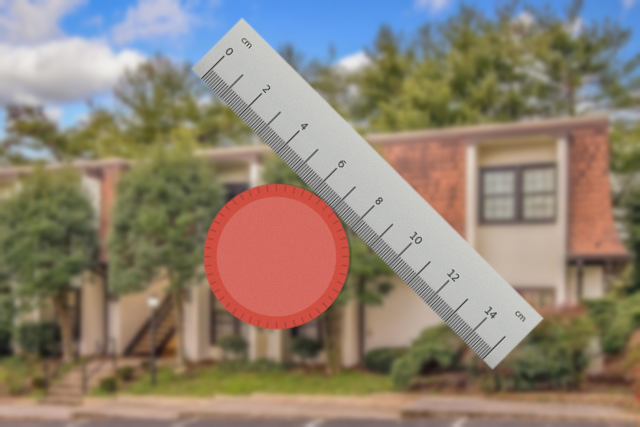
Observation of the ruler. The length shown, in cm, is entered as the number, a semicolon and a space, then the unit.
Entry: 5.5; cm
